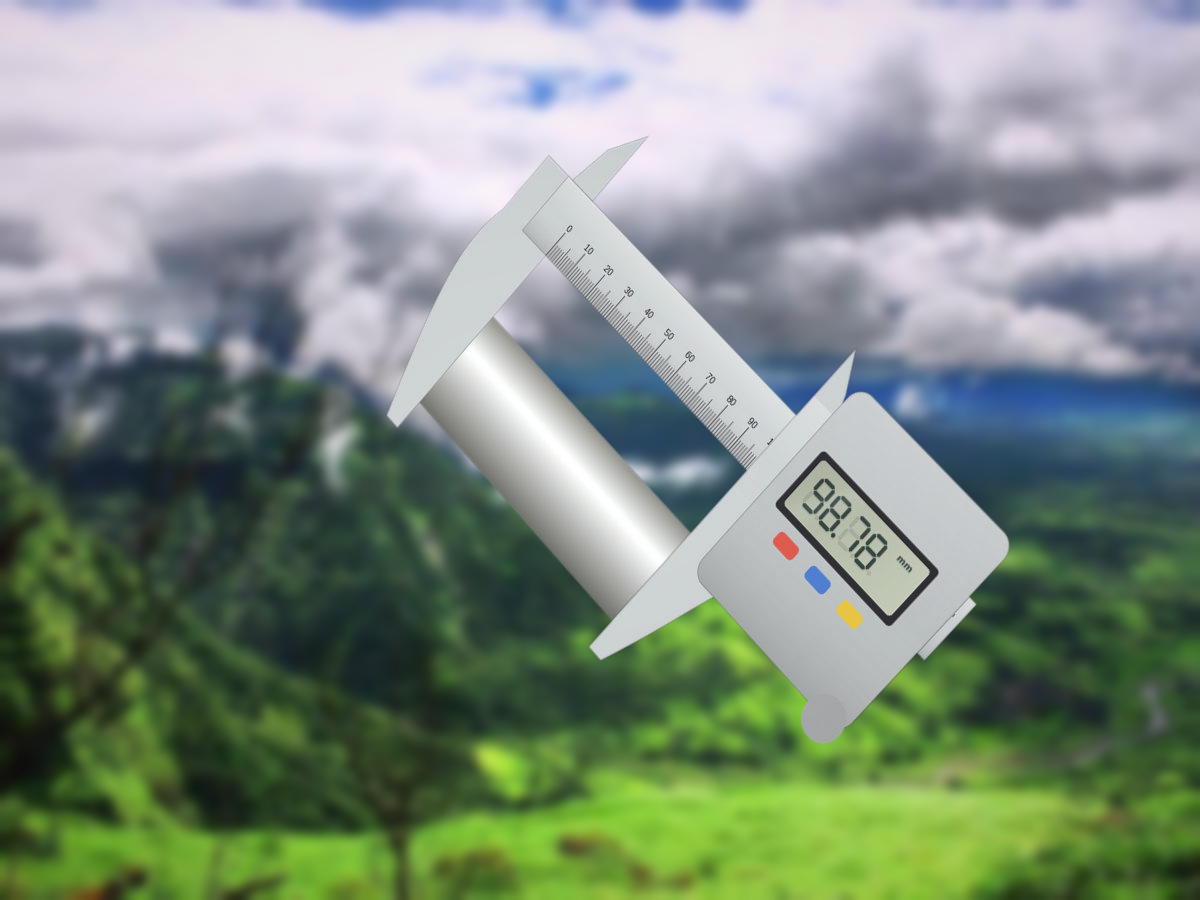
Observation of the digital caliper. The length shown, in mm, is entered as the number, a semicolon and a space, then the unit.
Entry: 98.78; mm
